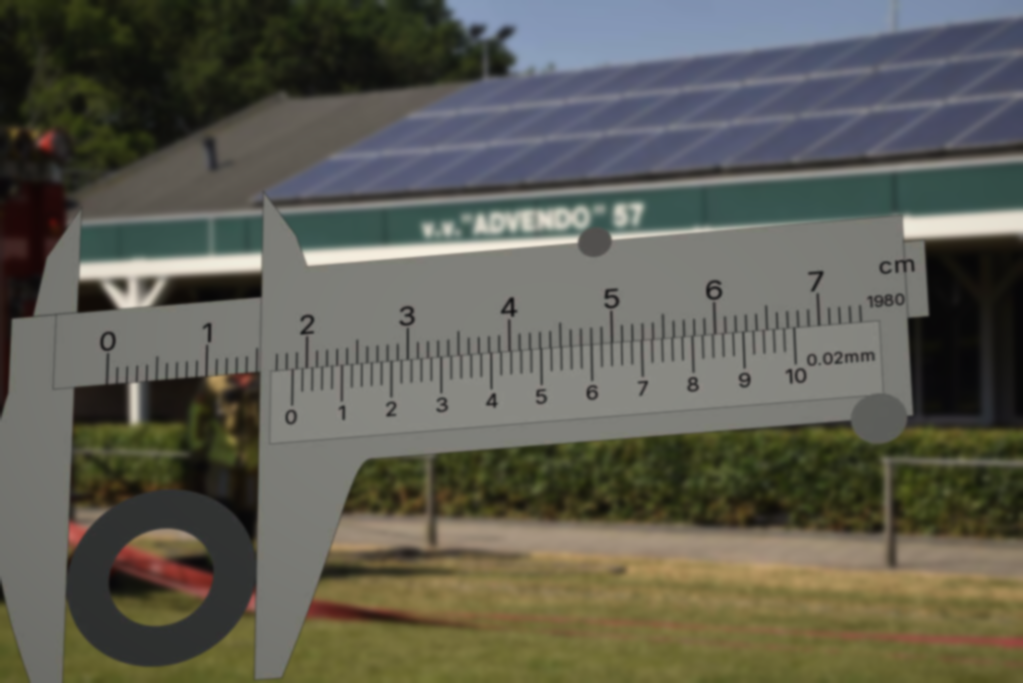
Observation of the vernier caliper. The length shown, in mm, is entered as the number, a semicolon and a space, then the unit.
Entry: 18.6; mm
